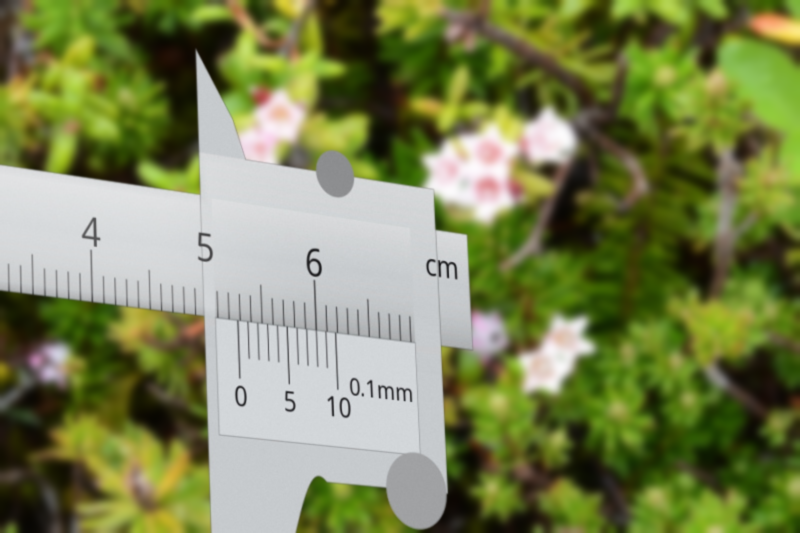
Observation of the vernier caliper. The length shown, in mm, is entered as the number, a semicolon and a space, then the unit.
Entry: 52.8; mm
